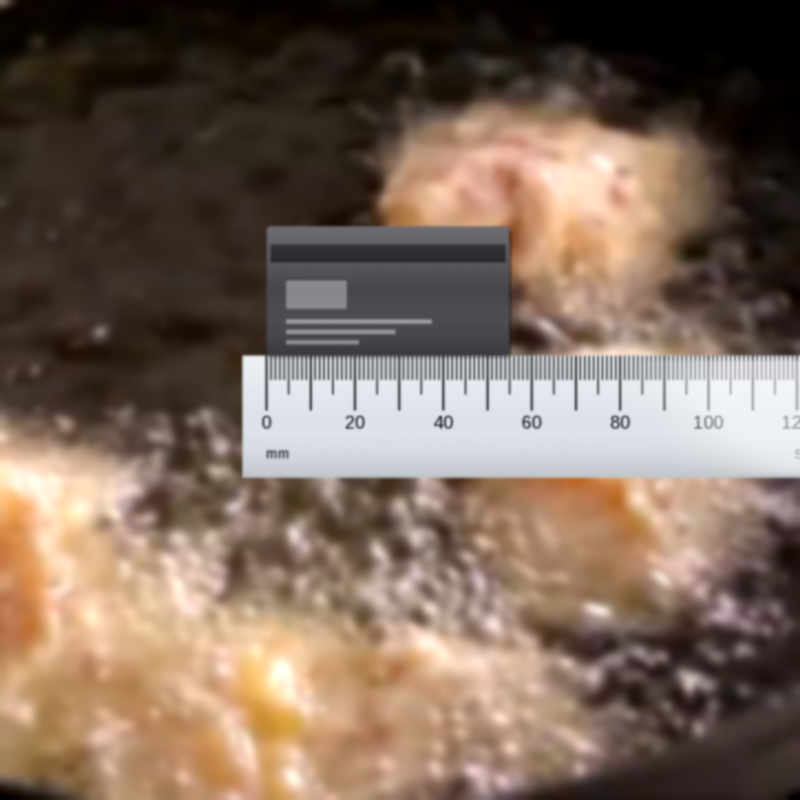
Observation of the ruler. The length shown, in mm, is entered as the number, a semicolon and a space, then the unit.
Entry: 55; mm
